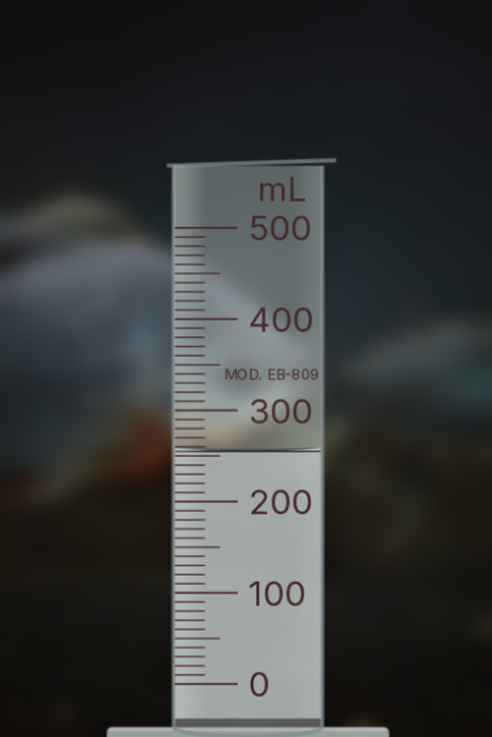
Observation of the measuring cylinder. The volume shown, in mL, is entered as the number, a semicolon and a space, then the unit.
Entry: 255; mL
